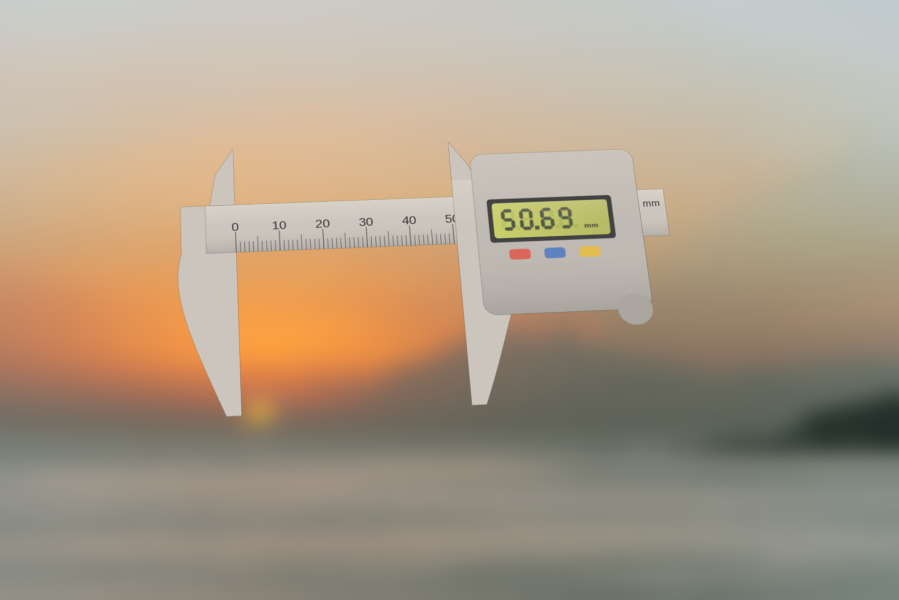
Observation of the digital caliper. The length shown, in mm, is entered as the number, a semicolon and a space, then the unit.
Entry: 50.69; mm
